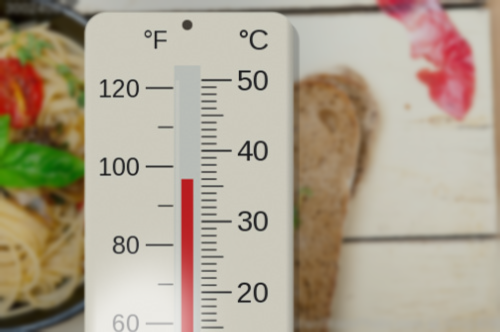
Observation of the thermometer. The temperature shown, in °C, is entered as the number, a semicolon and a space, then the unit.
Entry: 36; °C
